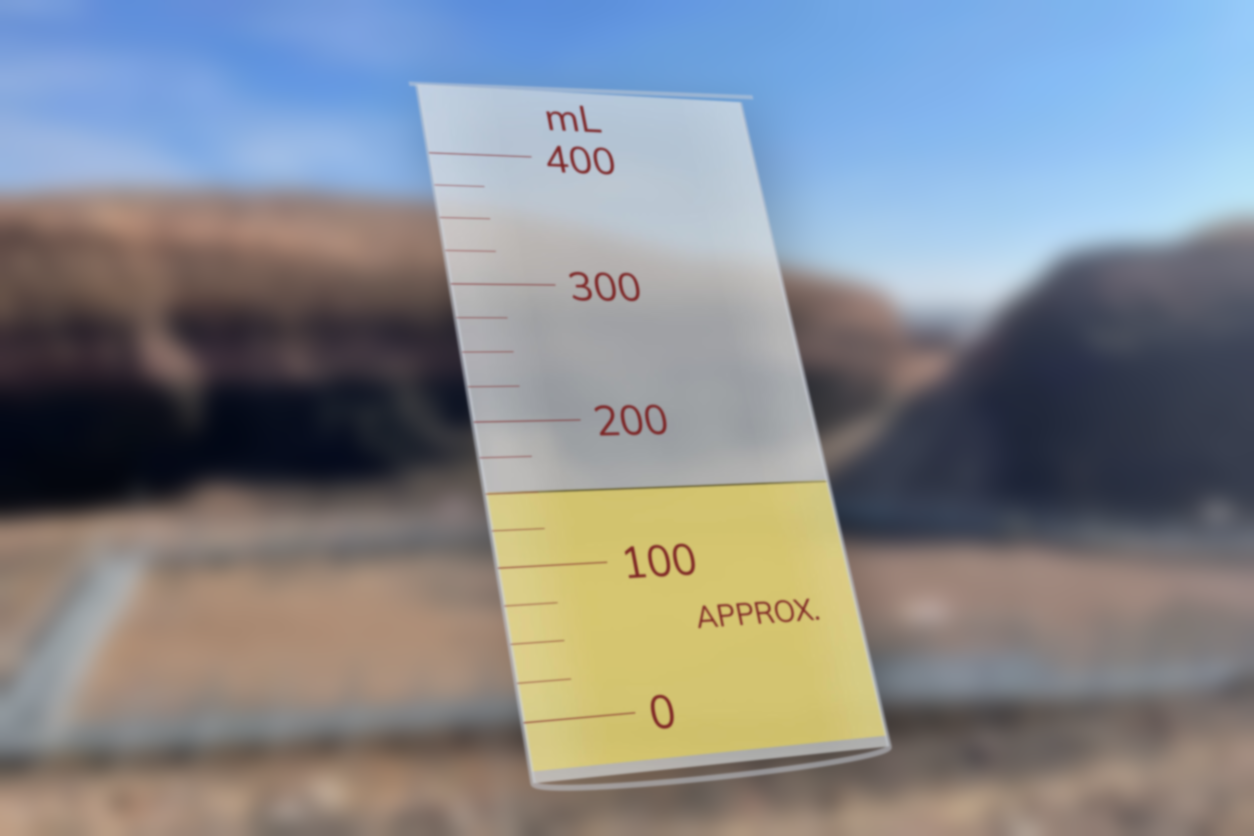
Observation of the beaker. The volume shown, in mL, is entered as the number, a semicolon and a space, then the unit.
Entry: 150; mL
